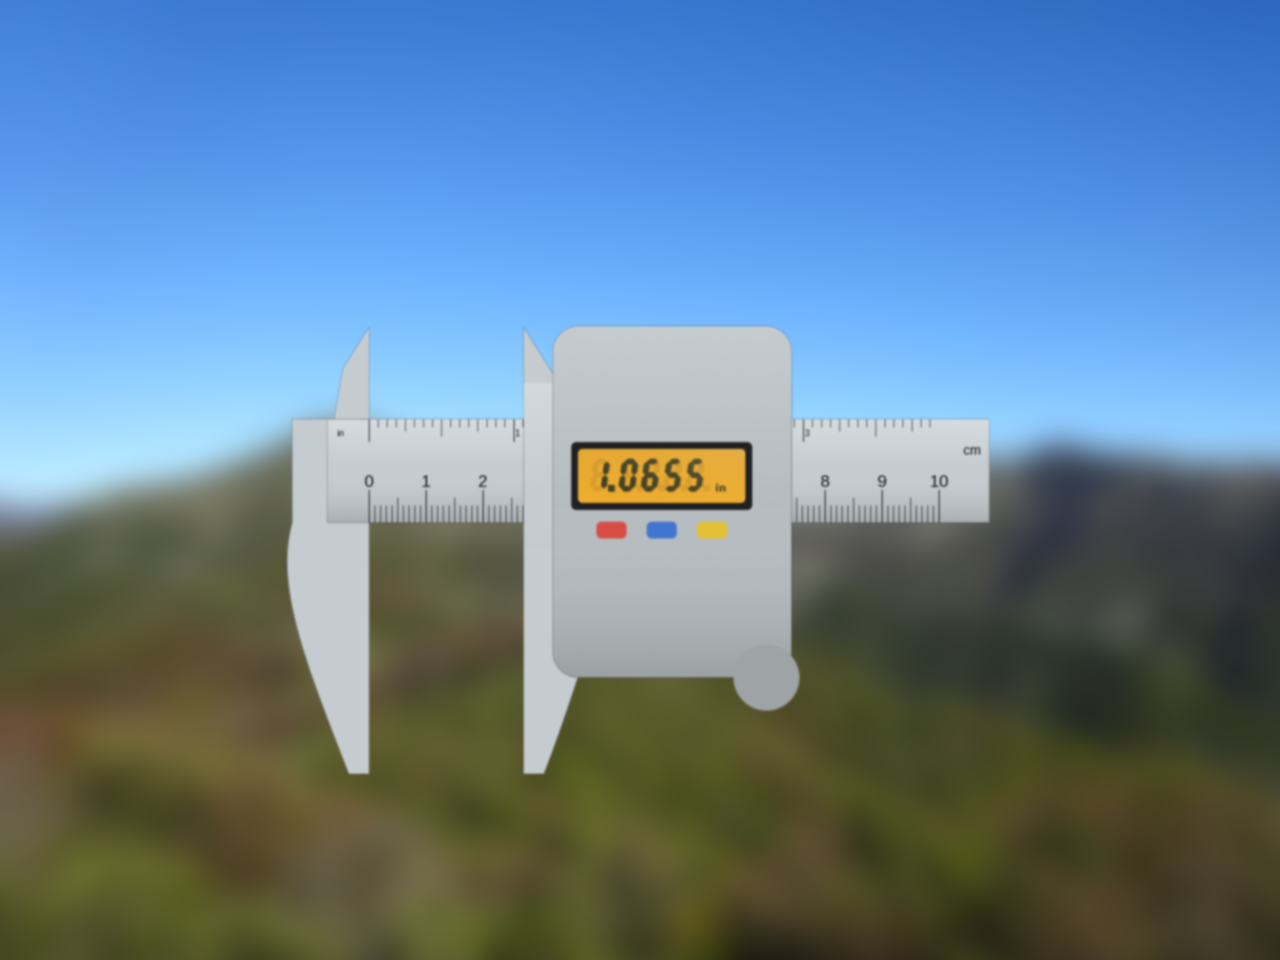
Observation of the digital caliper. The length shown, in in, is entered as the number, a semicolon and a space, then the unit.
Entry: 1.0655; in
